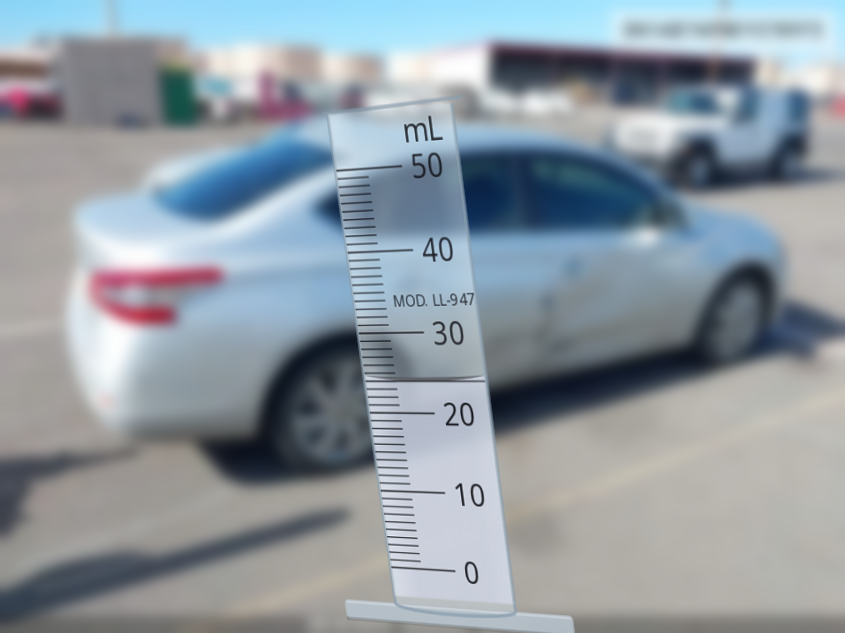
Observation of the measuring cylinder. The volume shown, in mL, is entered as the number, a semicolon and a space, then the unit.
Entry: 24; mL
